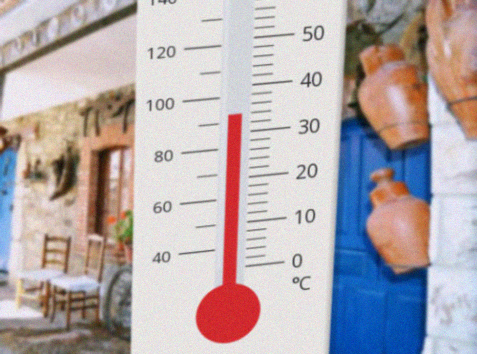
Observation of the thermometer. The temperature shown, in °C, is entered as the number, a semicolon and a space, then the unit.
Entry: 34; °C
